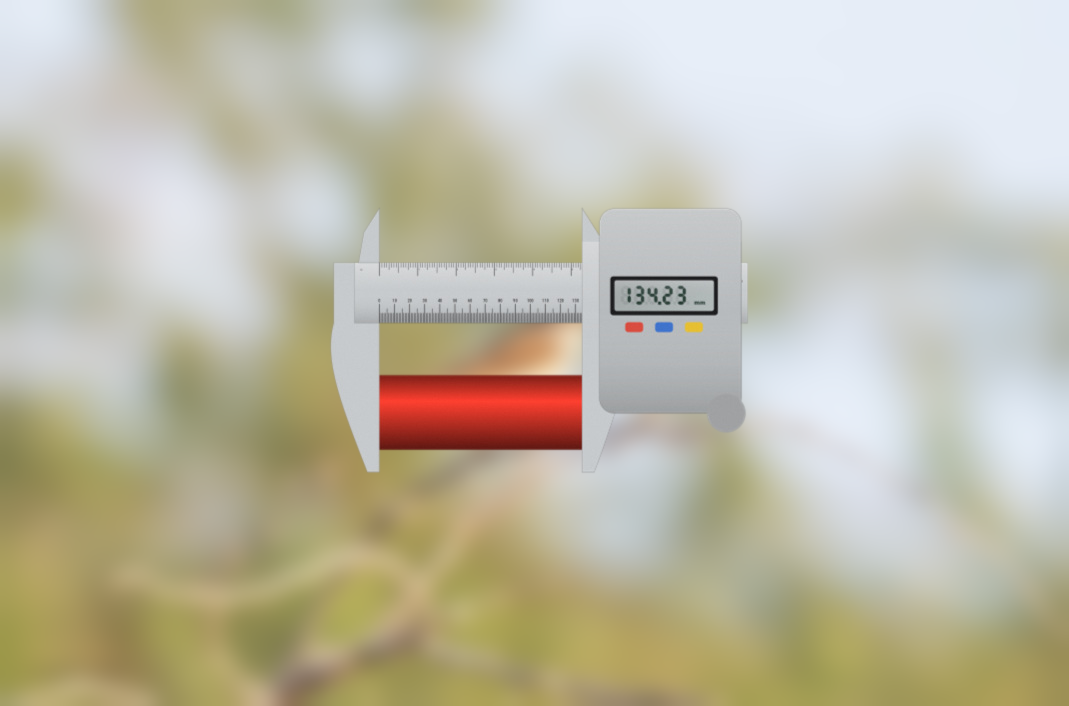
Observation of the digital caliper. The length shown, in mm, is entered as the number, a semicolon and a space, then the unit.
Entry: 134.23; mm
